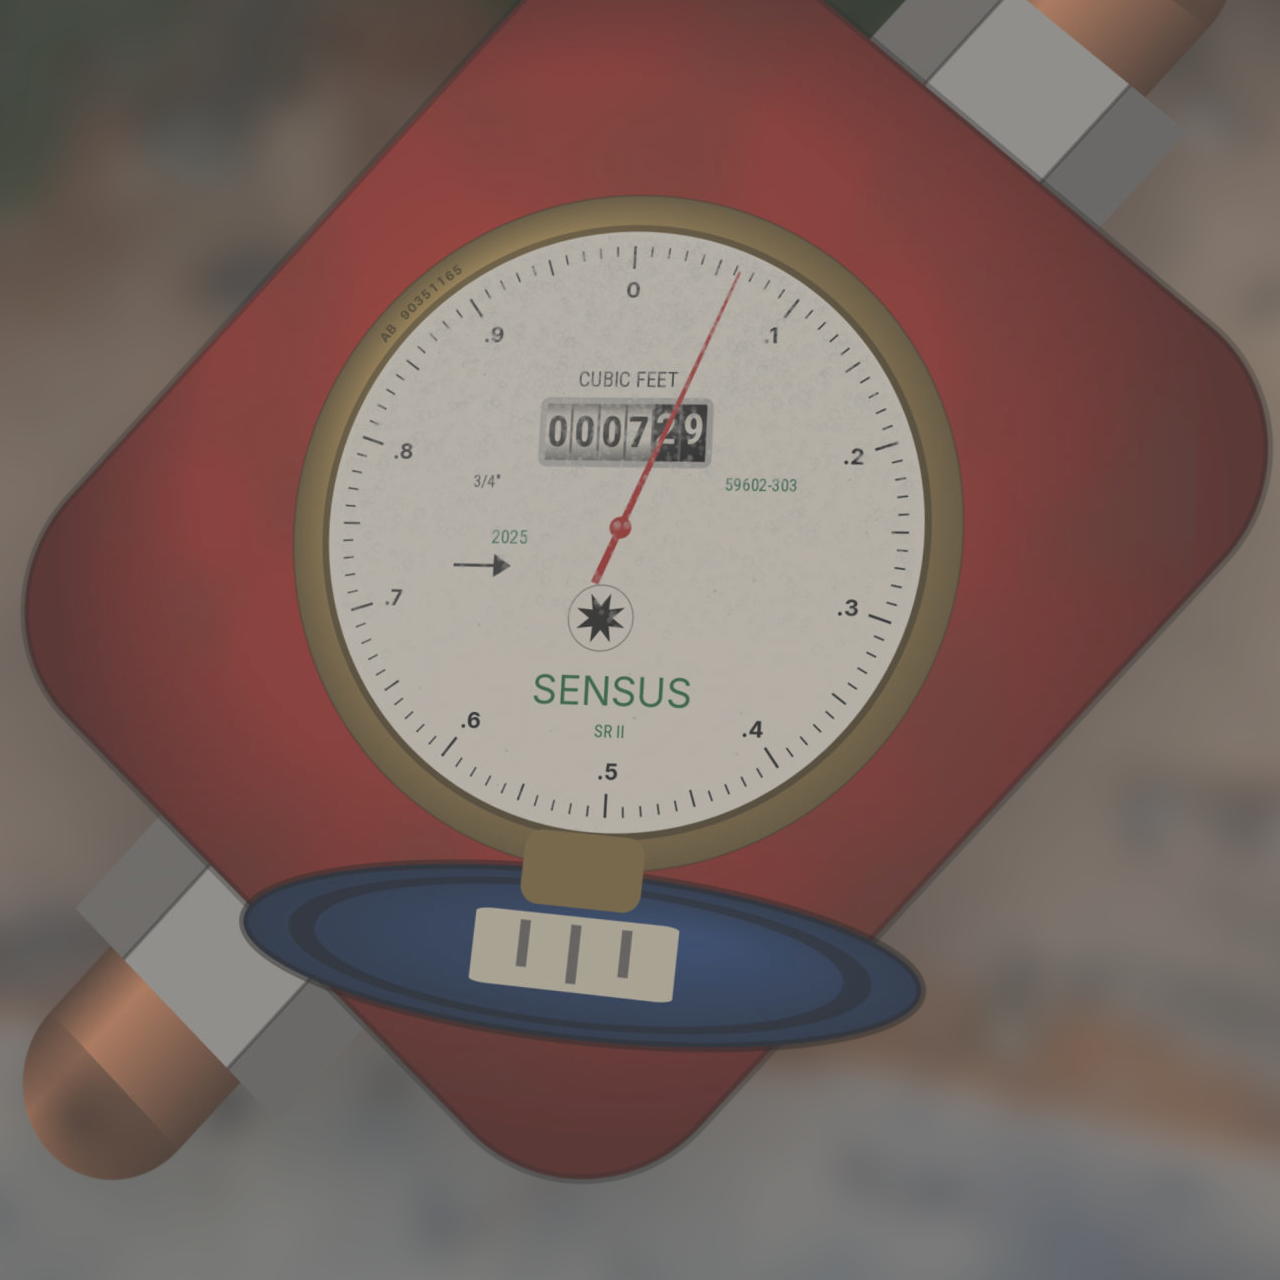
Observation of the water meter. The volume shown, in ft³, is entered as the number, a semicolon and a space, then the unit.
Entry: 729.06; ft³
